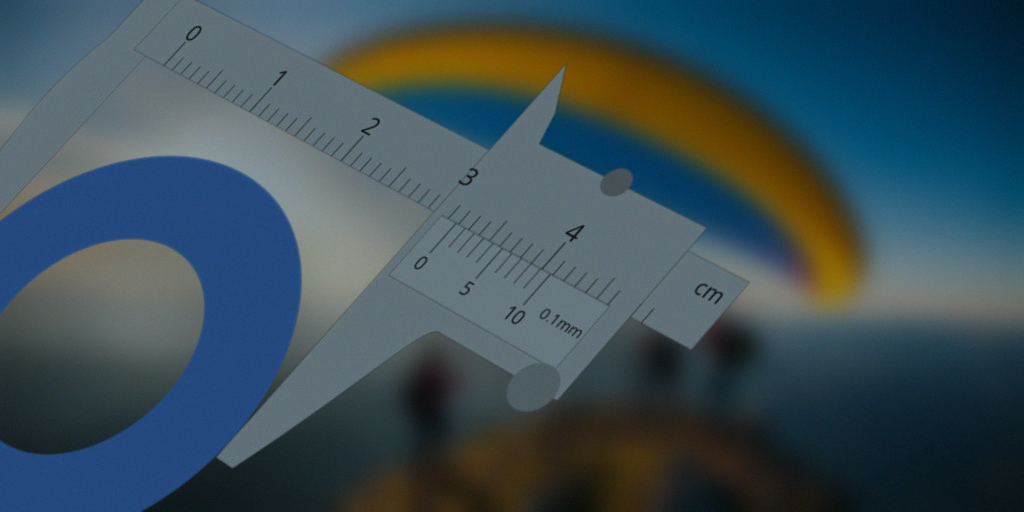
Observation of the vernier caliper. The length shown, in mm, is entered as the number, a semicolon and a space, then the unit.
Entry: 31.8; mm
